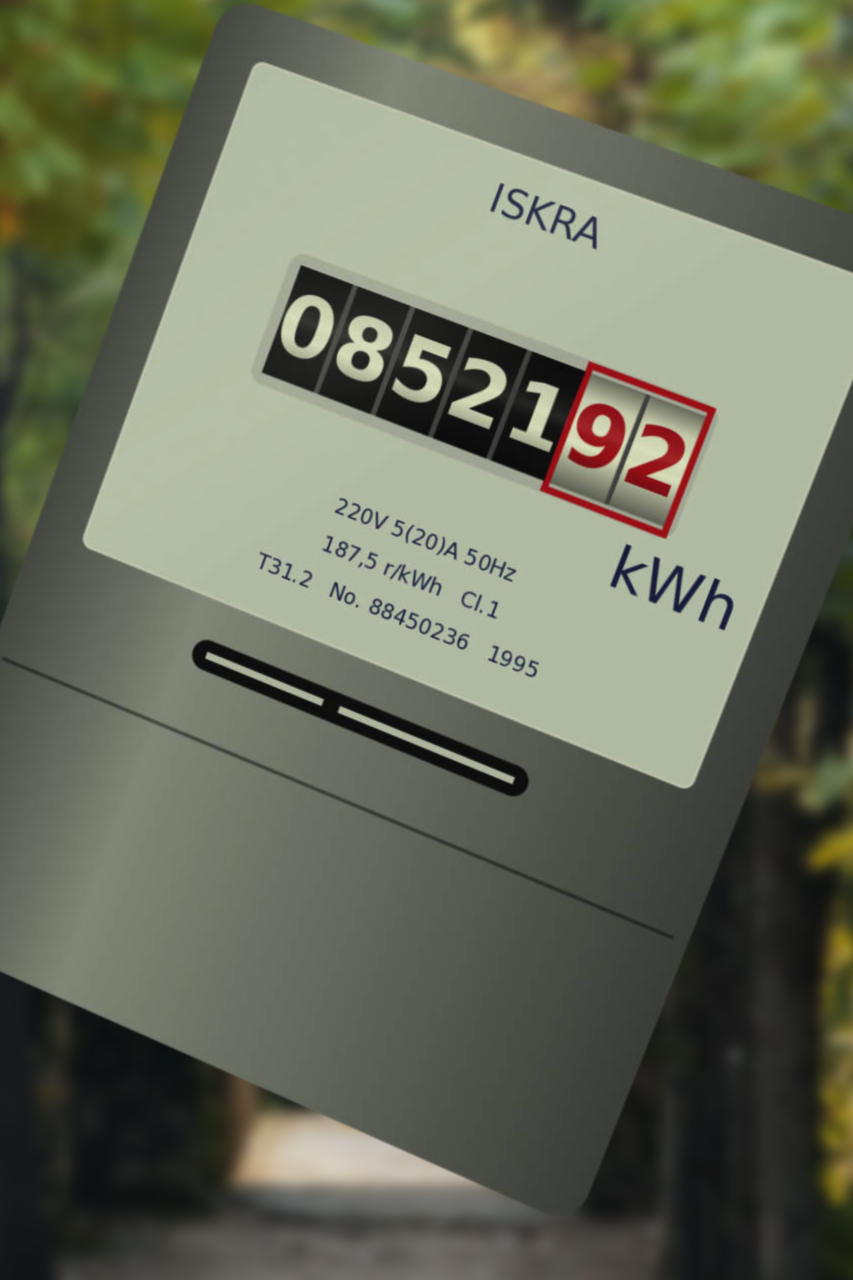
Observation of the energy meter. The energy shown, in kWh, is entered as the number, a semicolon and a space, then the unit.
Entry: 8521.92; kWh
